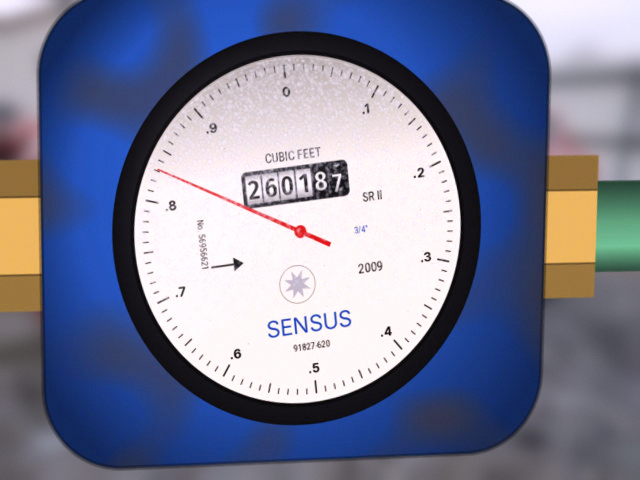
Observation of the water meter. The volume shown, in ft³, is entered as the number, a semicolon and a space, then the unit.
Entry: 260186.83; ft³
